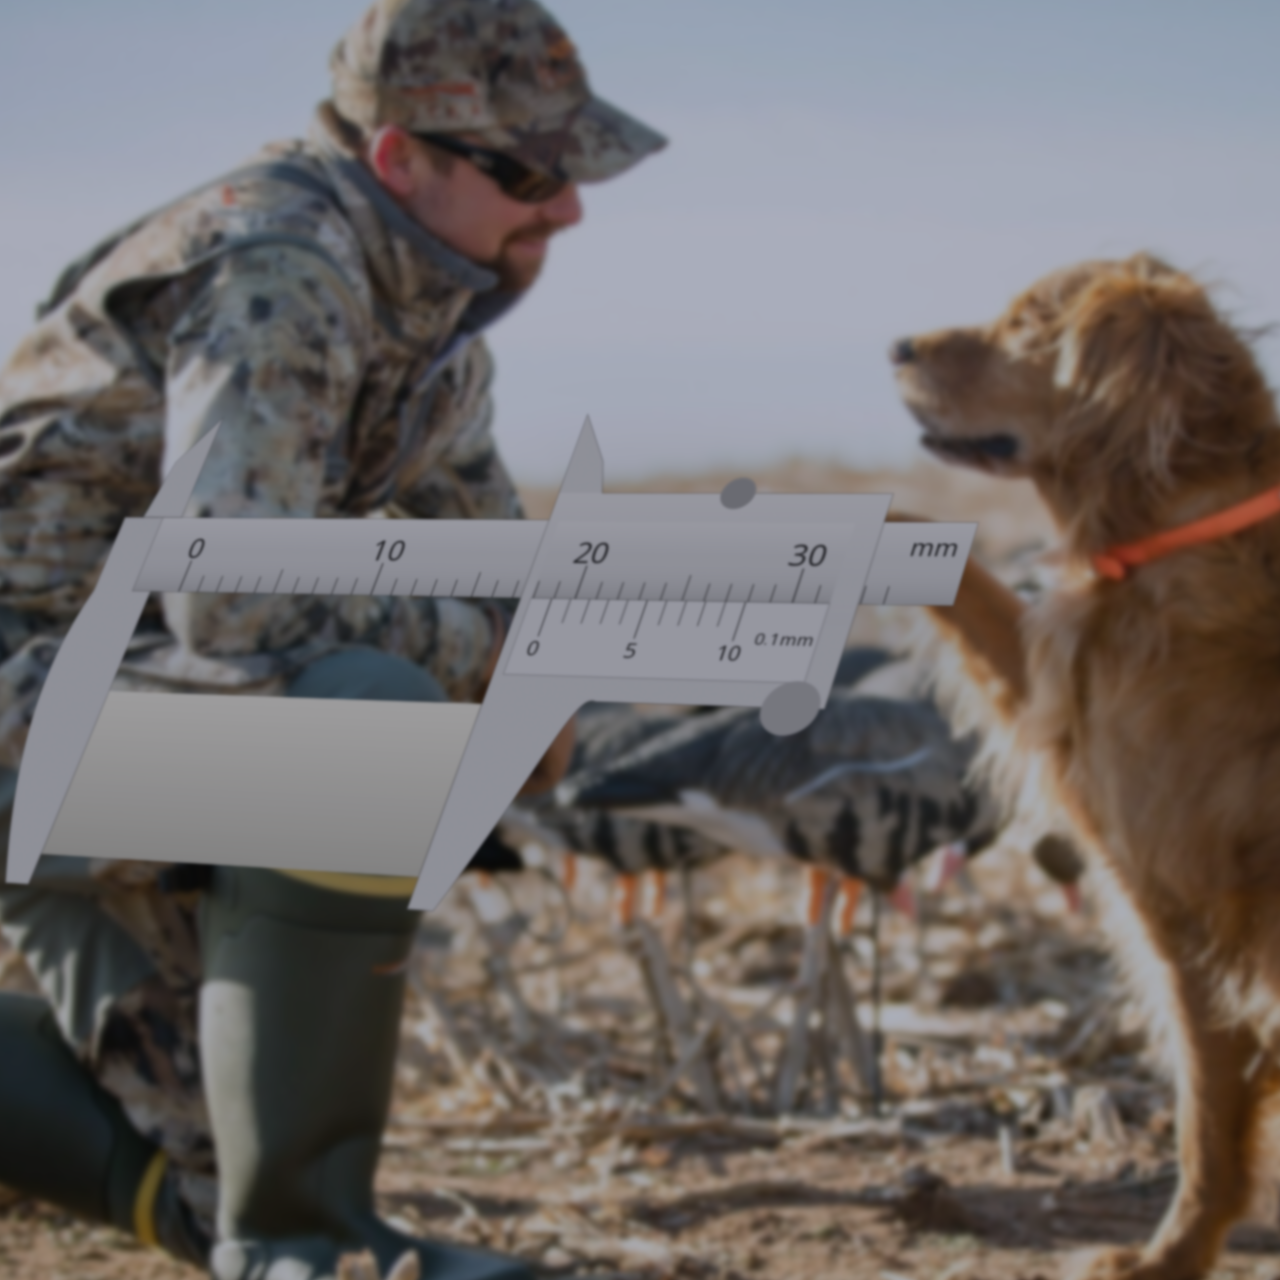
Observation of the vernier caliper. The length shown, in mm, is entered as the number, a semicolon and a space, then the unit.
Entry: 18.9; mm
